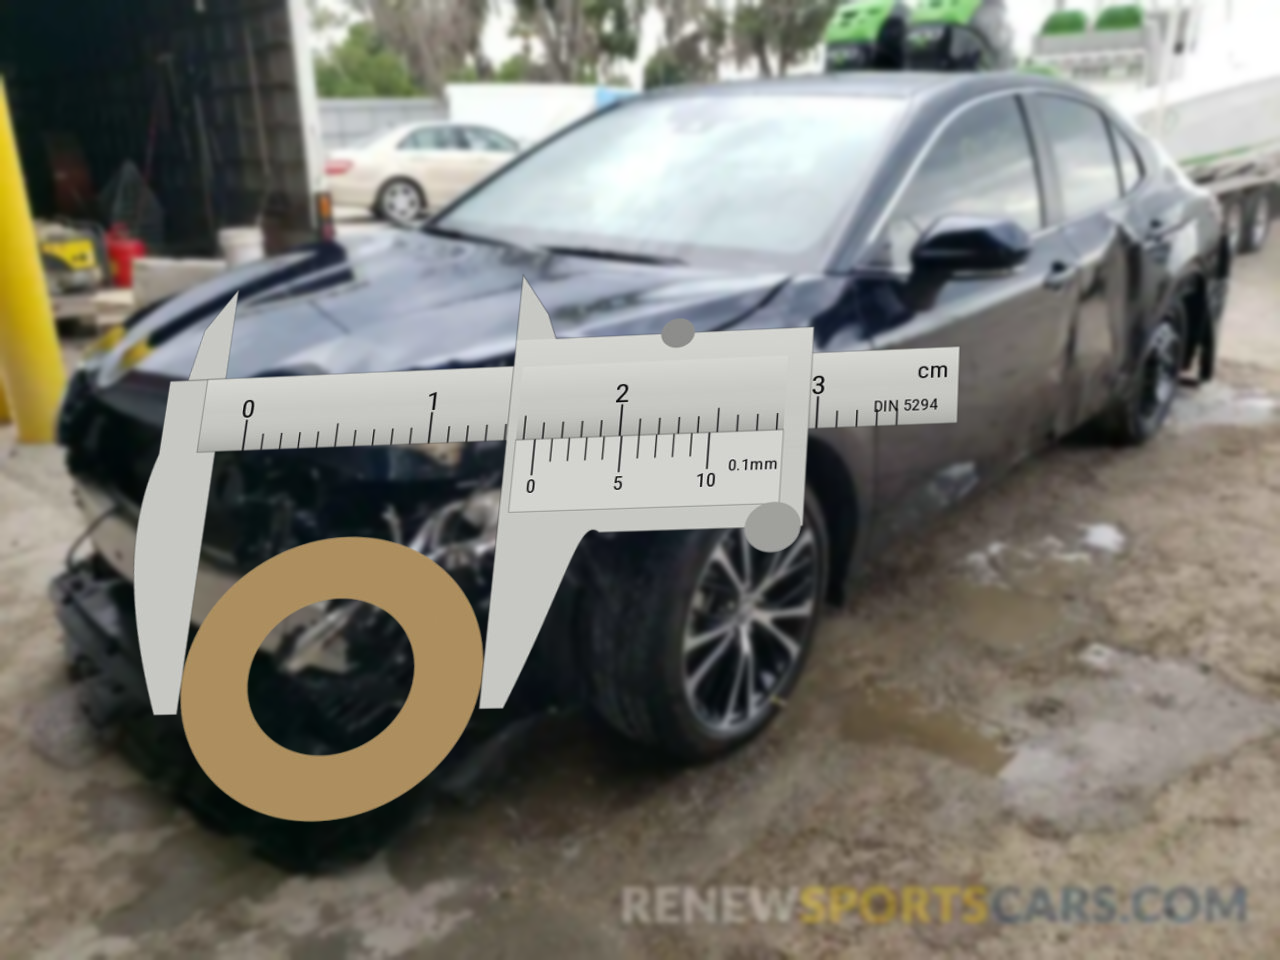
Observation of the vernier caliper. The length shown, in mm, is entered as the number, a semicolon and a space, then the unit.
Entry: 15.6; mm
